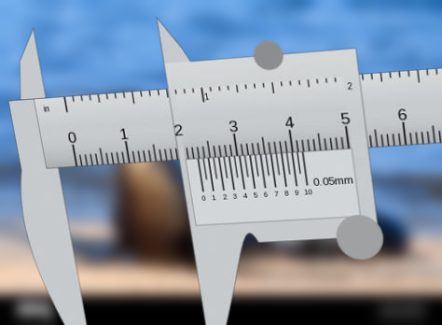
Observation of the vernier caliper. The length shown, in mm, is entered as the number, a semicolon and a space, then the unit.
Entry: 22.8; mm
